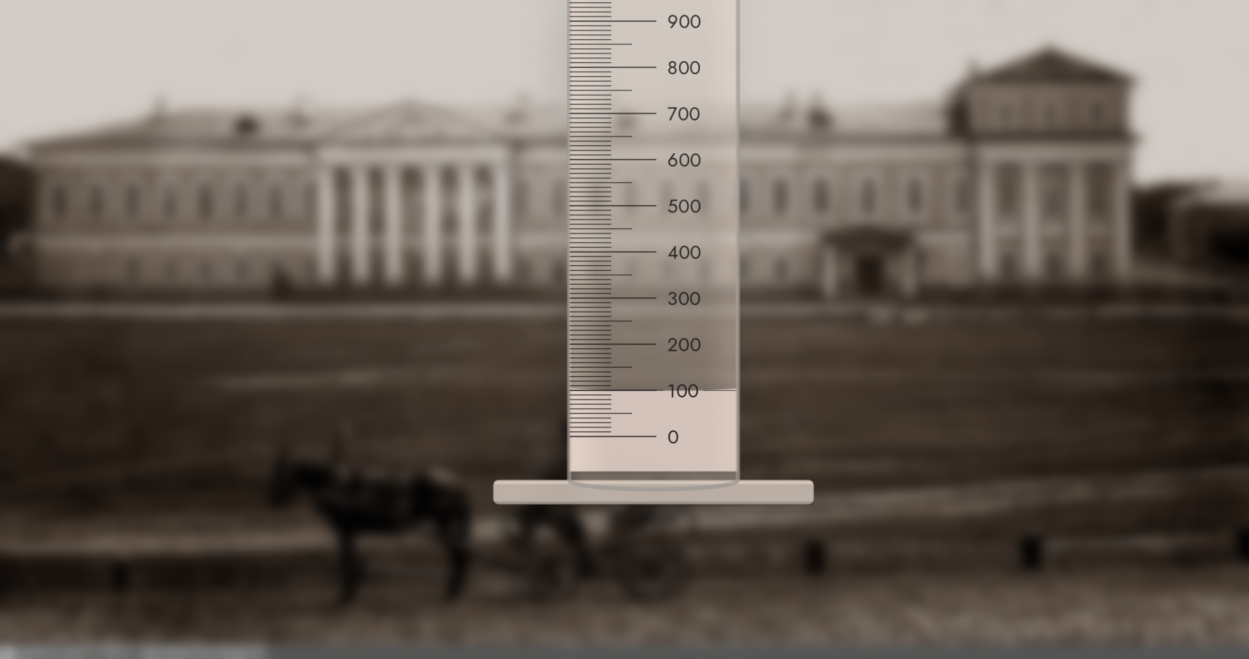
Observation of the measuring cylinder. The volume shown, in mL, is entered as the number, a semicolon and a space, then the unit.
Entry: 100; mL
